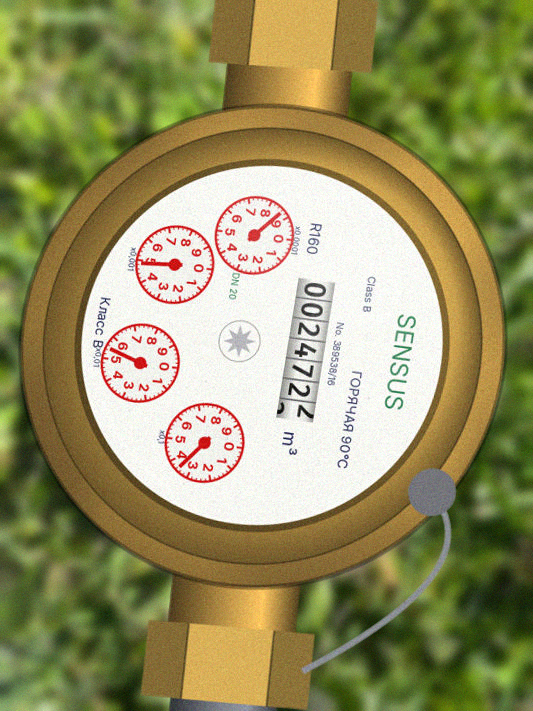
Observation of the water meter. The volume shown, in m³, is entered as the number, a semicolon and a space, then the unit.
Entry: 24722.3548; m³
